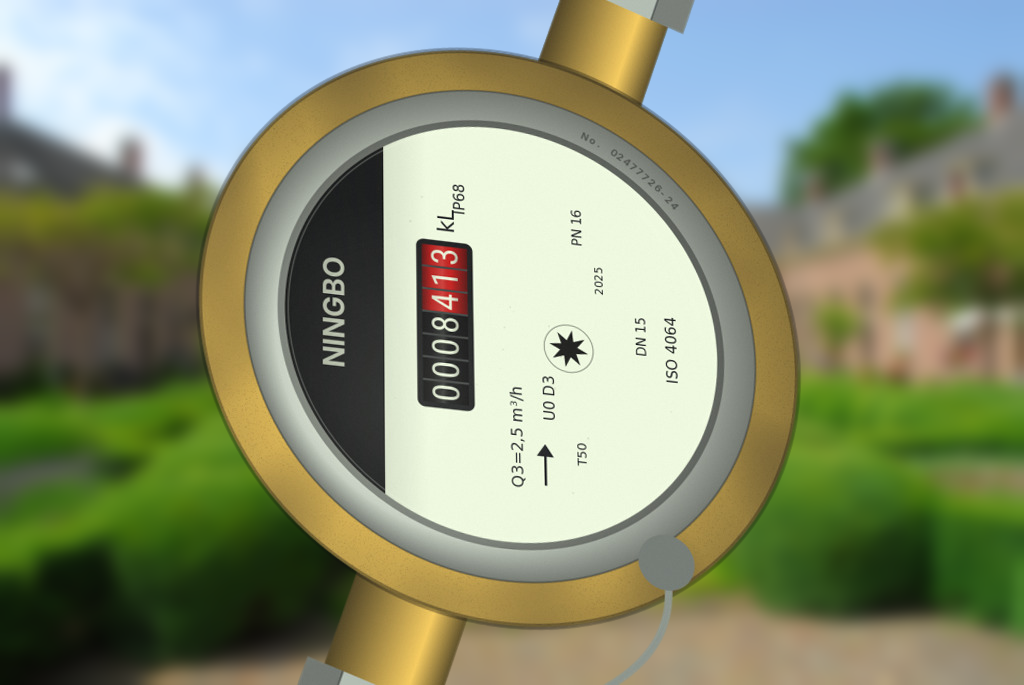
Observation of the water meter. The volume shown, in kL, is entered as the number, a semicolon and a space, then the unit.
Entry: 8.413; kL
